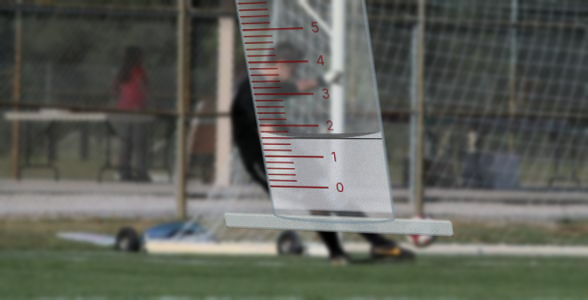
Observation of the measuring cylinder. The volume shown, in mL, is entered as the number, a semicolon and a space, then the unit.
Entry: 1.6; mL
